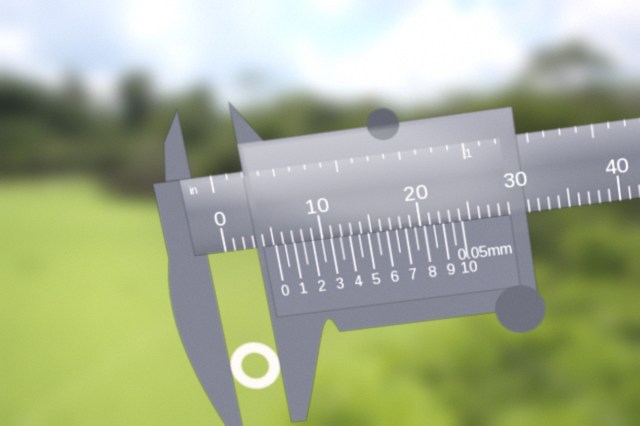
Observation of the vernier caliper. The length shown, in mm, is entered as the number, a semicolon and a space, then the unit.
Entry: 5.2; mm
